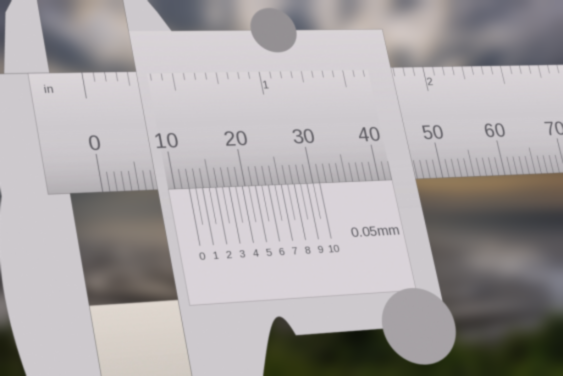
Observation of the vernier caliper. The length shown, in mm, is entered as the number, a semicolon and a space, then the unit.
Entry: 12.0; mm
